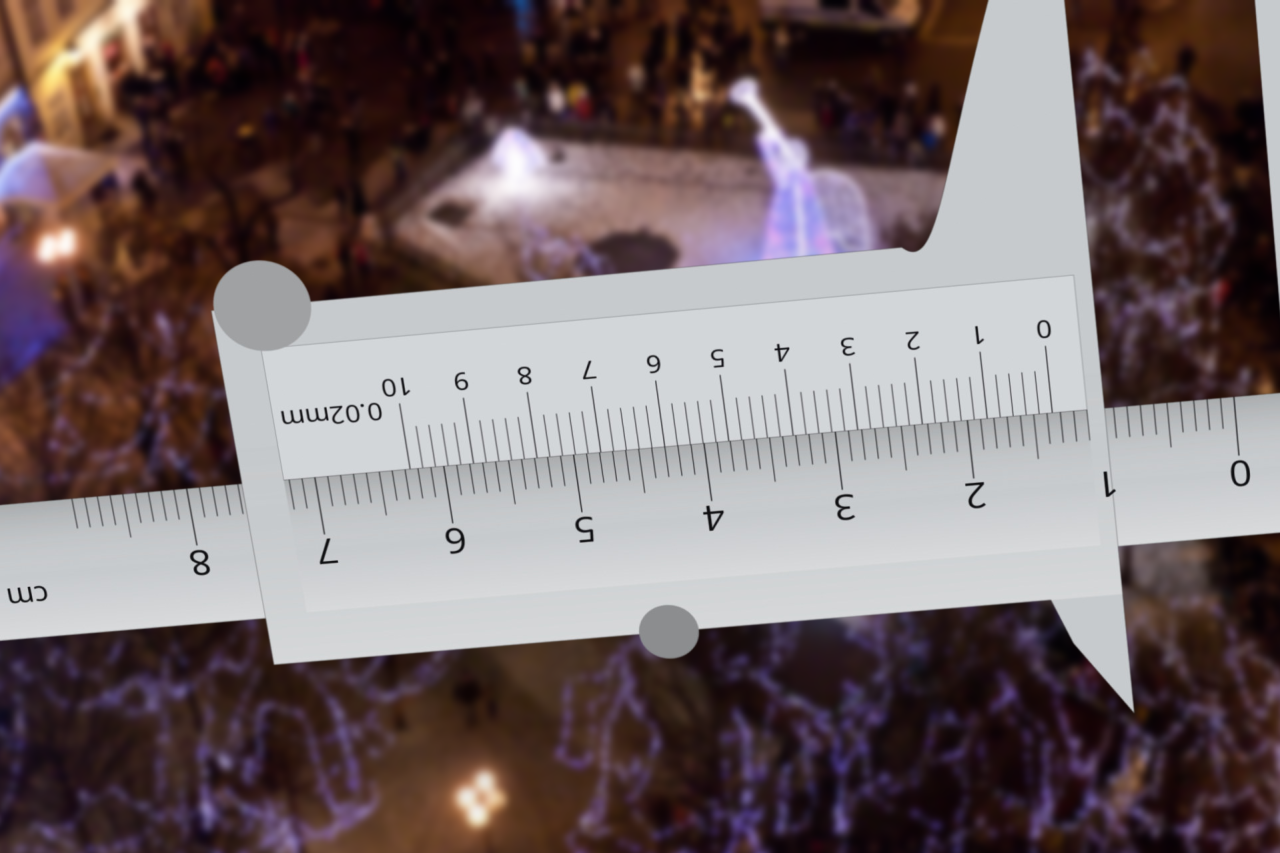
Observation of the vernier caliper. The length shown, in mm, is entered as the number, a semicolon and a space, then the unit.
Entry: 13.6; mm
